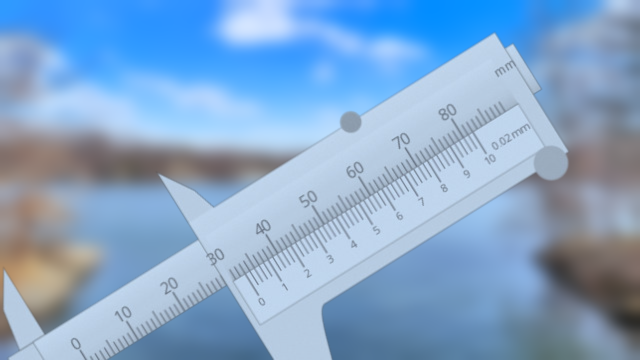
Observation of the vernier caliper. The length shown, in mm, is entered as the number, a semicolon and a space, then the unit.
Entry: 33.0; mm
